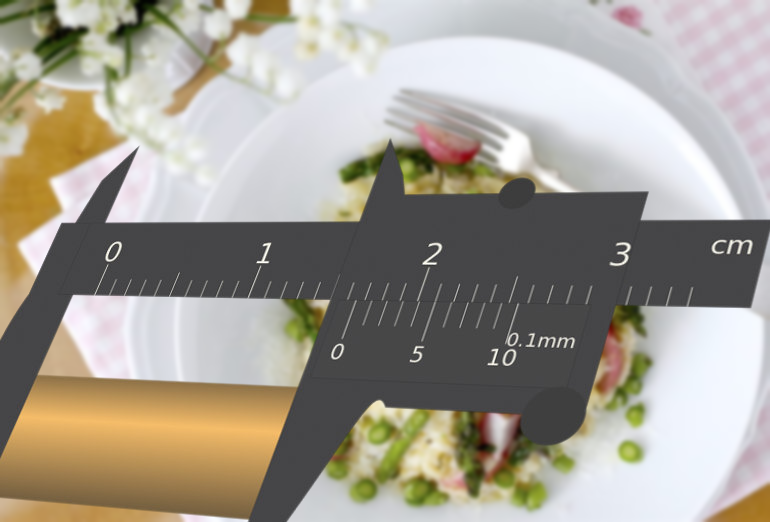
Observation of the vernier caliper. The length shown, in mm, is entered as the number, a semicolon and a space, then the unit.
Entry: 16.5; mm
